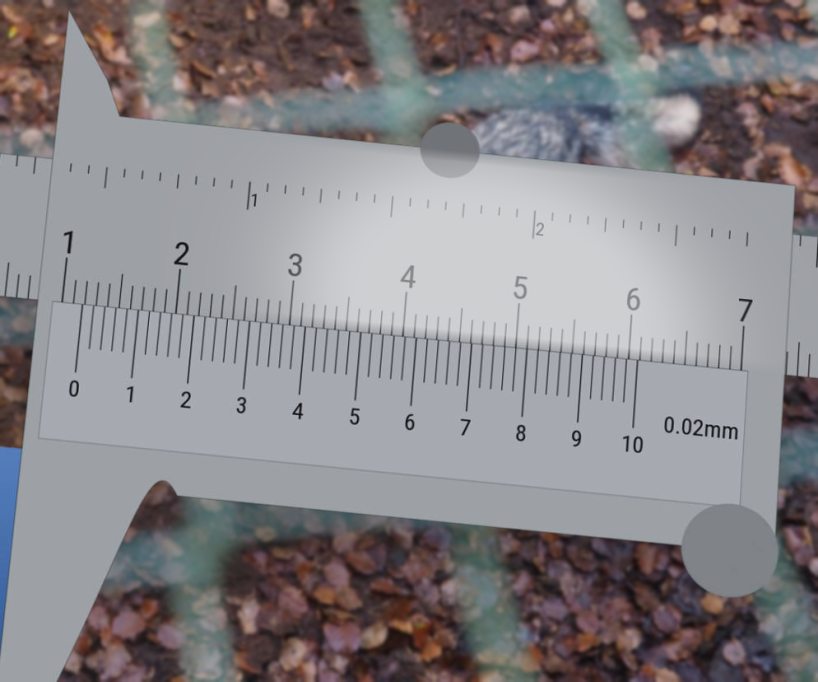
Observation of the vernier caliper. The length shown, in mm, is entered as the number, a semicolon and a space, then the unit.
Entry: 11.8; mm
